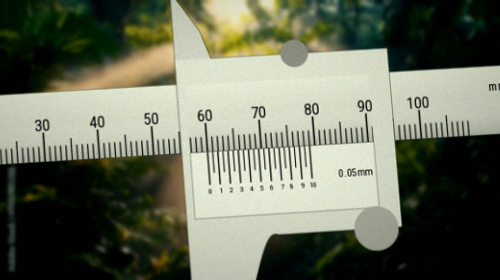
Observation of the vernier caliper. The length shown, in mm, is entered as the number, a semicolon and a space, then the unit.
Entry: 60.0; mm
